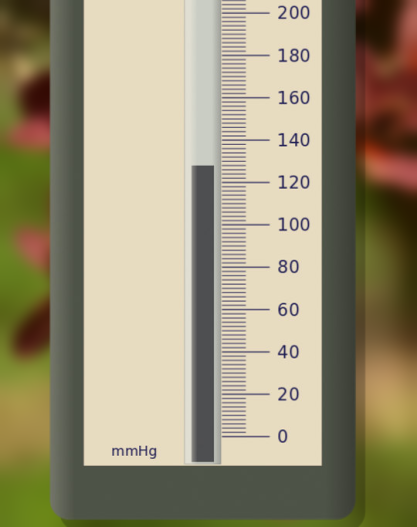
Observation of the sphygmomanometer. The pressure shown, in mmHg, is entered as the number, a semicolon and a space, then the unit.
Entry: 128; mmHg
